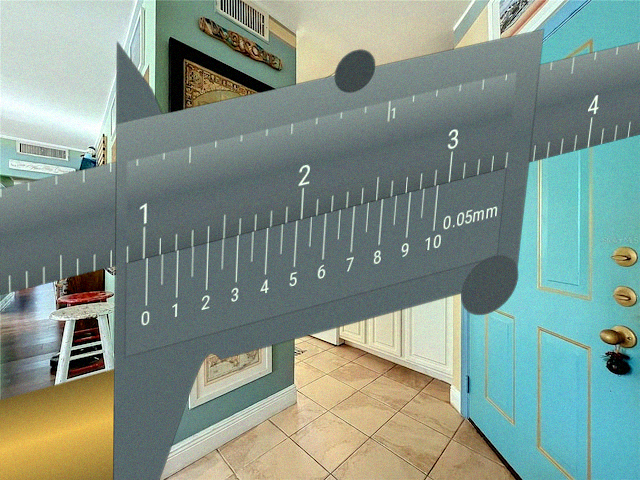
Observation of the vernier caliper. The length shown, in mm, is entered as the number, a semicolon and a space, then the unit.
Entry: 10.2; mm
